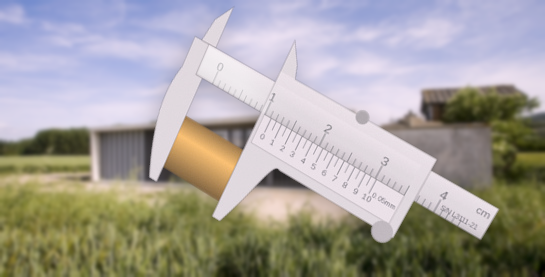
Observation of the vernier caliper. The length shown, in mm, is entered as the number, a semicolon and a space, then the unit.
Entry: 11.2; mm
